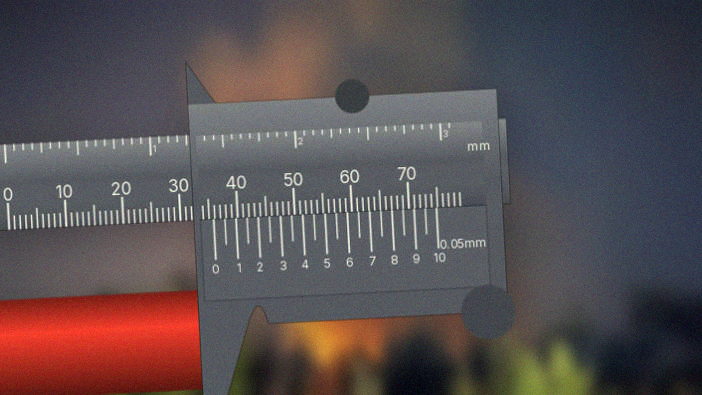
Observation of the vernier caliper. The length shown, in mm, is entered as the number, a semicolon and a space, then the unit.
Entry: 35.8; mm
